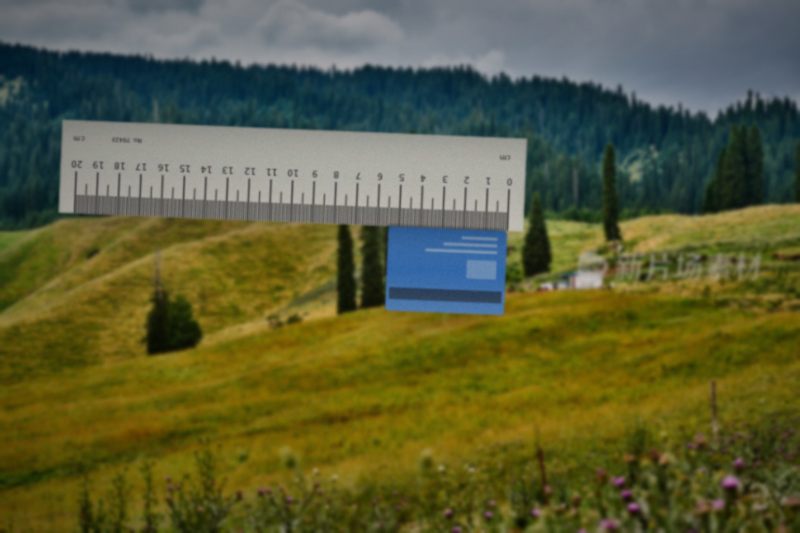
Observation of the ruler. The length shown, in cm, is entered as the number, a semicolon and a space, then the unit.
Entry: 5.5; cm
